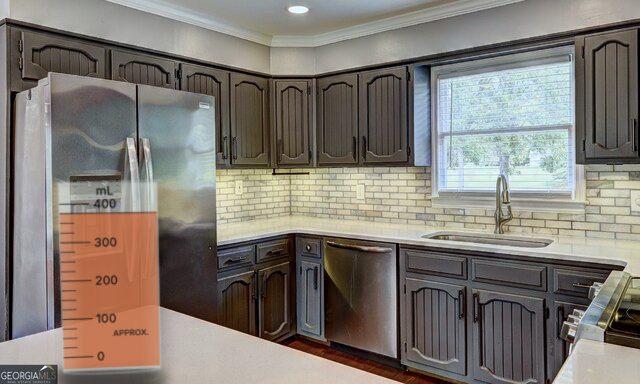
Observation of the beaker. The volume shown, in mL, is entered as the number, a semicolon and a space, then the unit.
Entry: 375; mL
